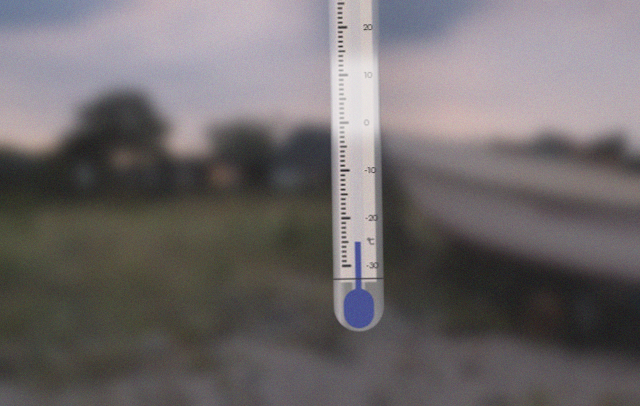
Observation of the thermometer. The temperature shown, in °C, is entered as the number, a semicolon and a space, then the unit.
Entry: -25; °C
